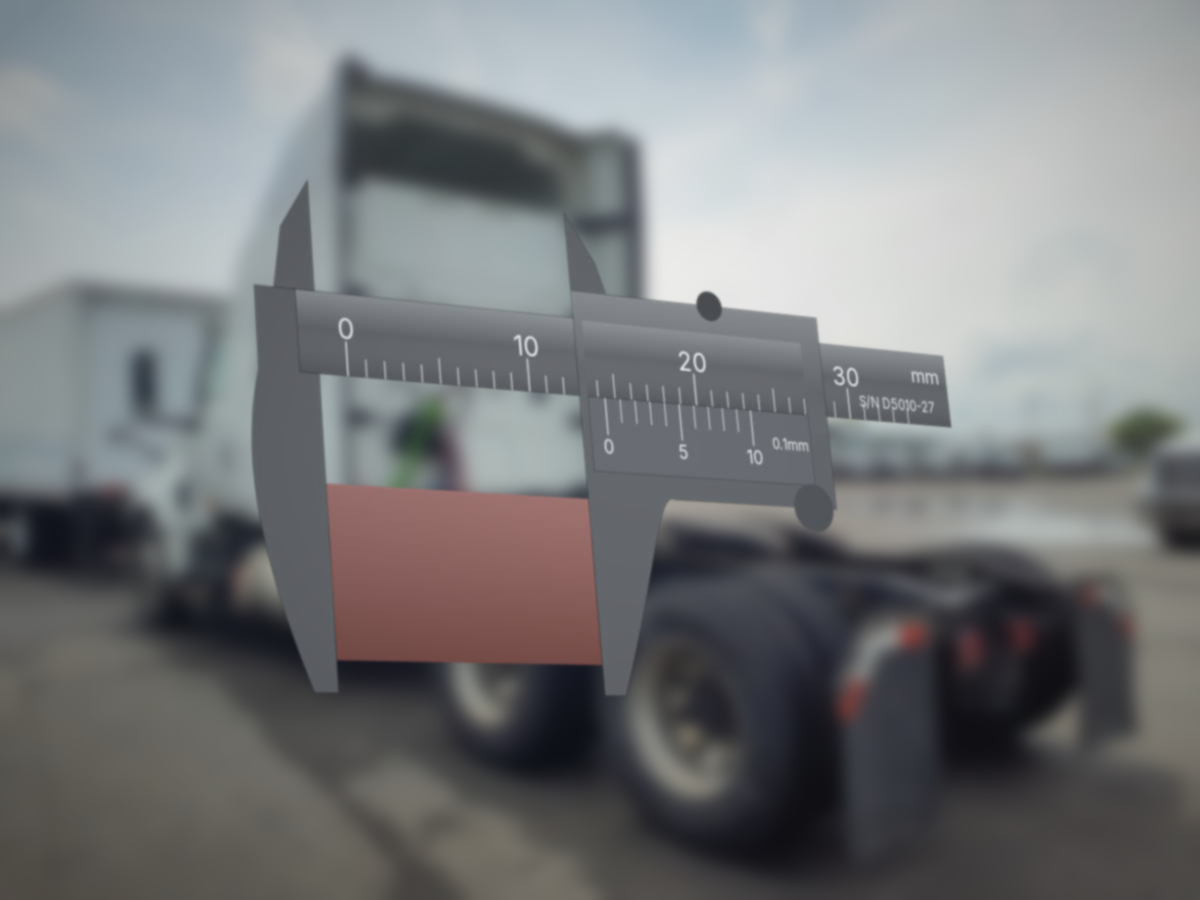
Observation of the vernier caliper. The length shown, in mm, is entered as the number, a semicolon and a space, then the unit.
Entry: 14.4; mm
